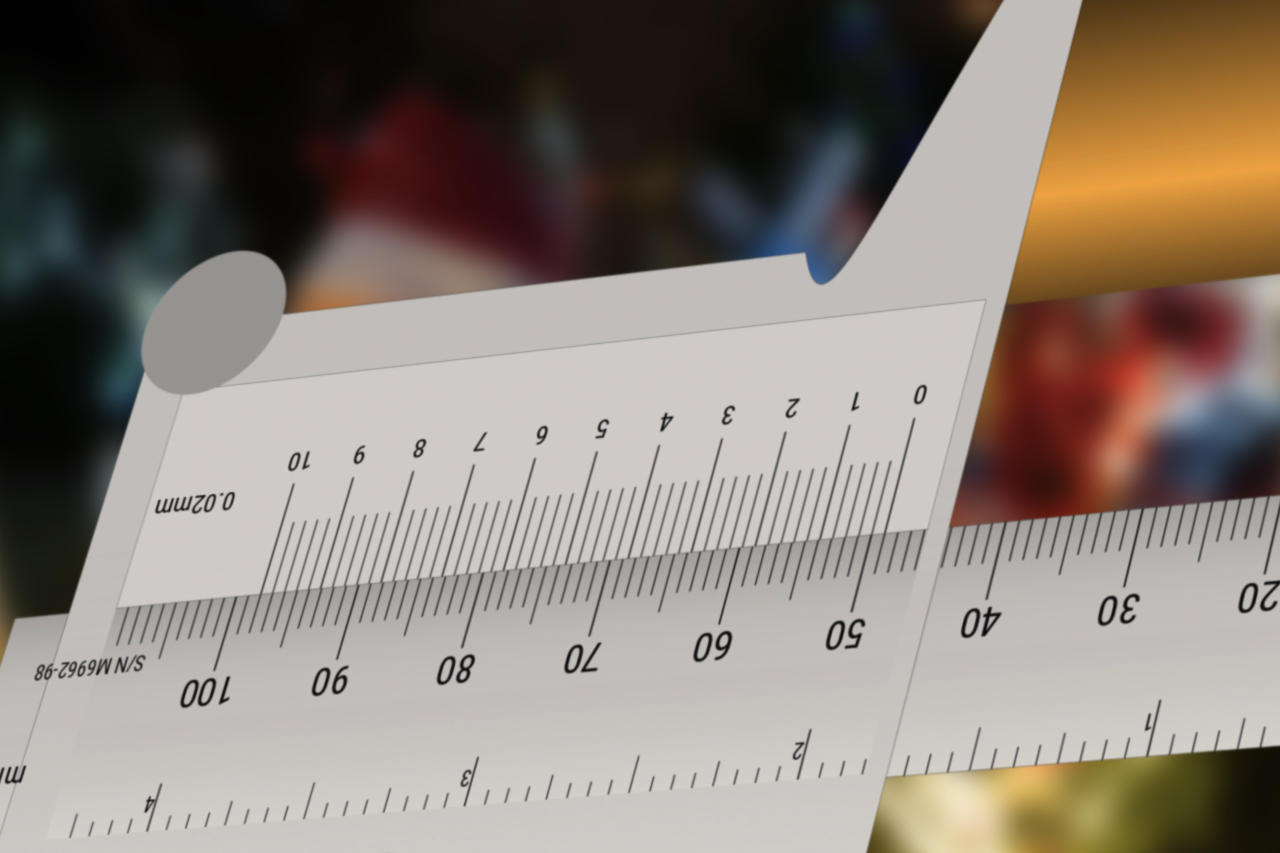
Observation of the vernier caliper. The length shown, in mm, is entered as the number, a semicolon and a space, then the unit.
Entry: 49.0; mm
